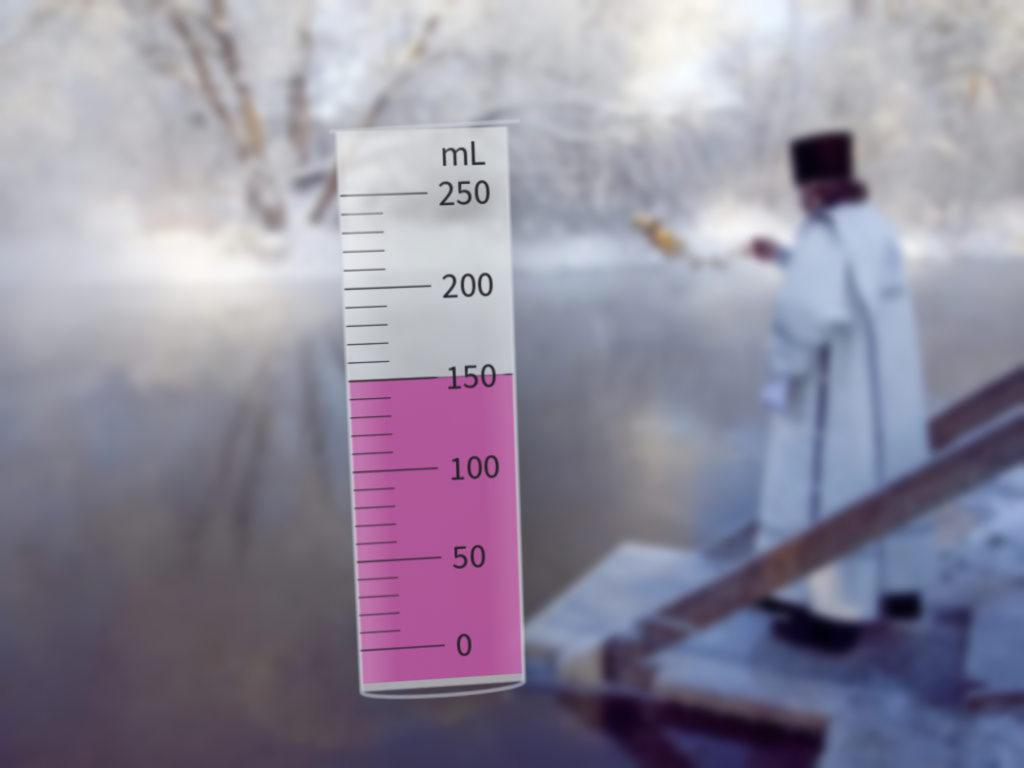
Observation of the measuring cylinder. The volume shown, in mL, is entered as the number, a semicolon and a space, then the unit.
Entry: 150; mL
